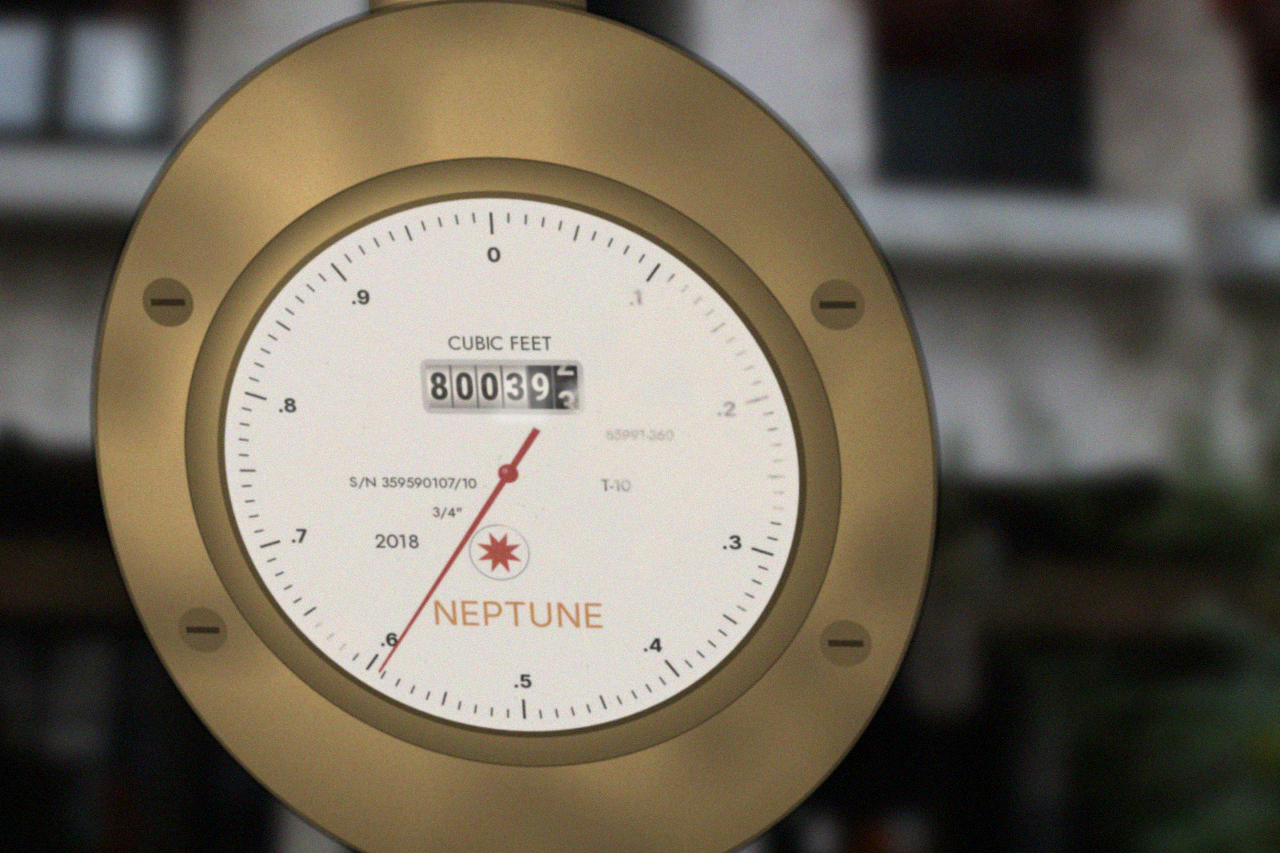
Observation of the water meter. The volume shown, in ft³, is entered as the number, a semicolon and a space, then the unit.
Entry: 800392.59; ft³
